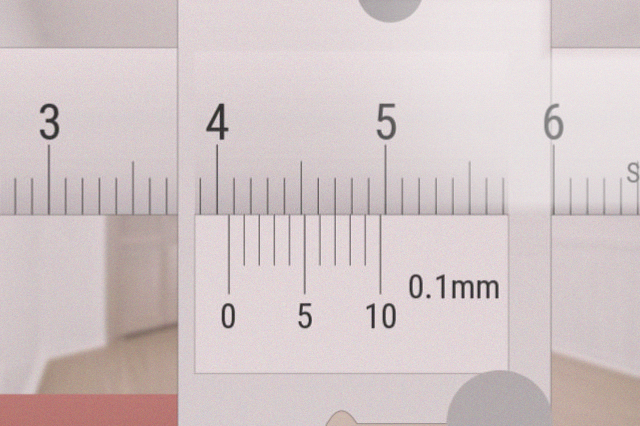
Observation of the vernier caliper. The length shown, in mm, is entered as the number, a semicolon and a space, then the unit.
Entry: 40.7; mm
